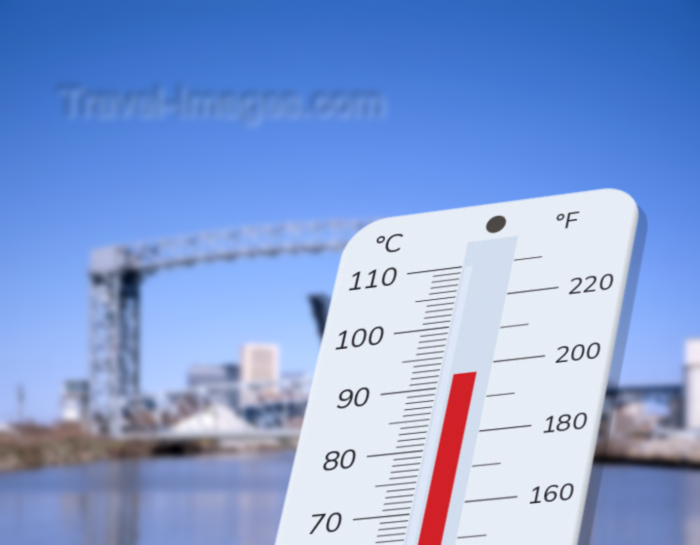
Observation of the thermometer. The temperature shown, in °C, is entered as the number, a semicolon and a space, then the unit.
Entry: 92; °C
